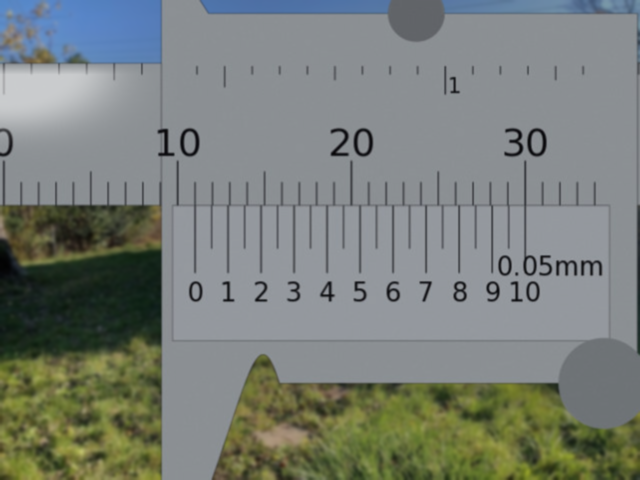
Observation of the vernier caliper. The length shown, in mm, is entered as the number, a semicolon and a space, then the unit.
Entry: 11.0; mm
